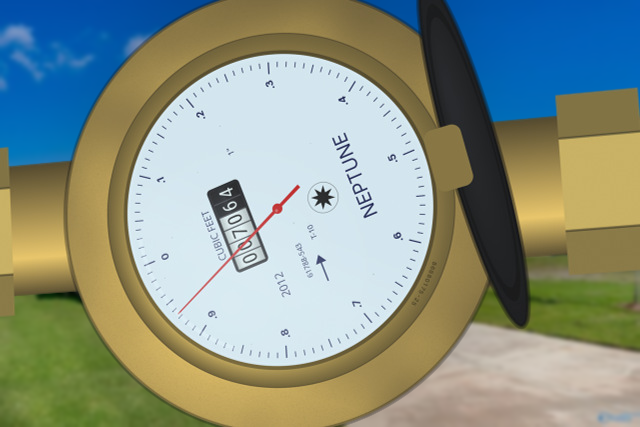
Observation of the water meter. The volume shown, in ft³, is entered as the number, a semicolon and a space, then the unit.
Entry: 7063.93; ft³
